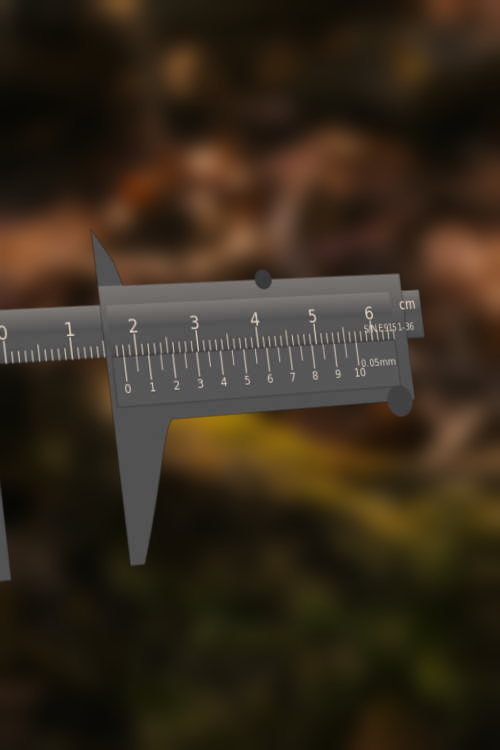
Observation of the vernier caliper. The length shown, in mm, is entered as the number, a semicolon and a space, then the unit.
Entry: 18.0; mm
